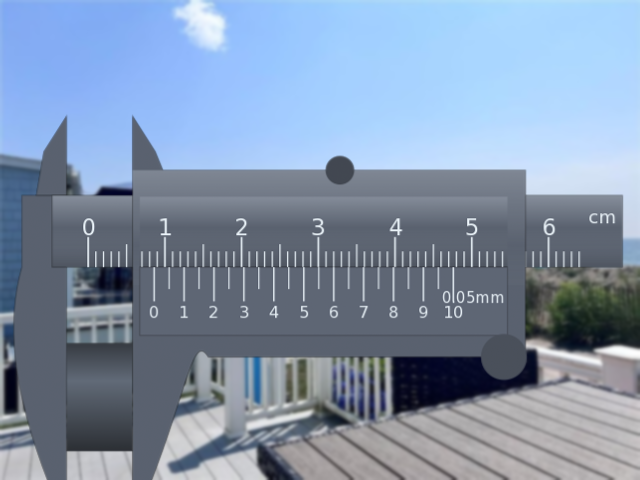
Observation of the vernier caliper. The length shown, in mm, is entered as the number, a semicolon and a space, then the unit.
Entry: 8.6; mm
